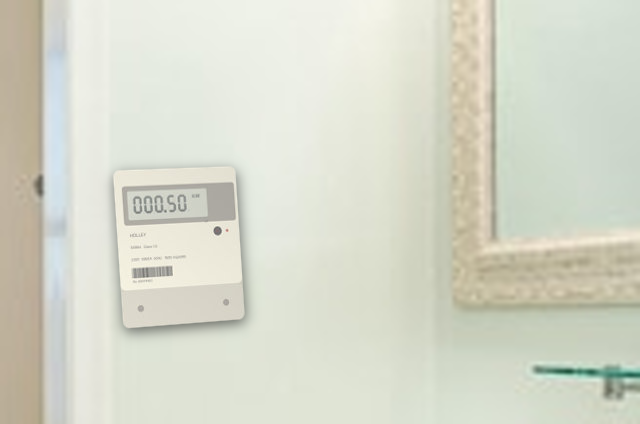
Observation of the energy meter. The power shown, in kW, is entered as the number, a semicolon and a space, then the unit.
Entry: 0.50; kW
